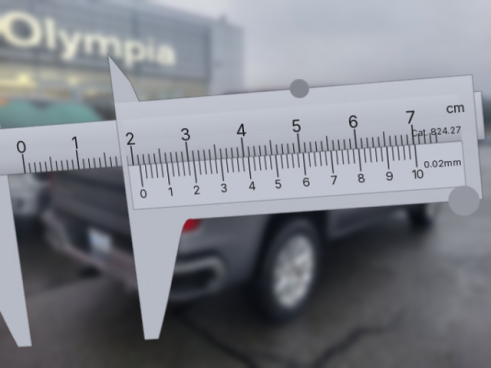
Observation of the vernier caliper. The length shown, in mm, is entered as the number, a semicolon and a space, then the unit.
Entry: 21.2; mm
